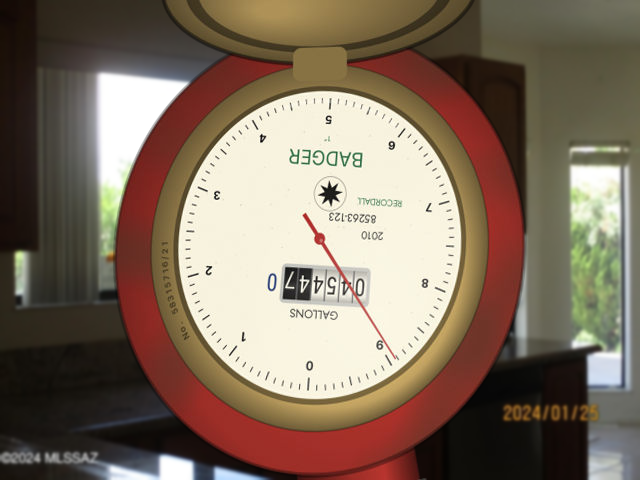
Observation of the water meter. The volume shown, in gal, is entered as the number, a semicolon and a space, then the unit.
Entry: 454468.9; gal
